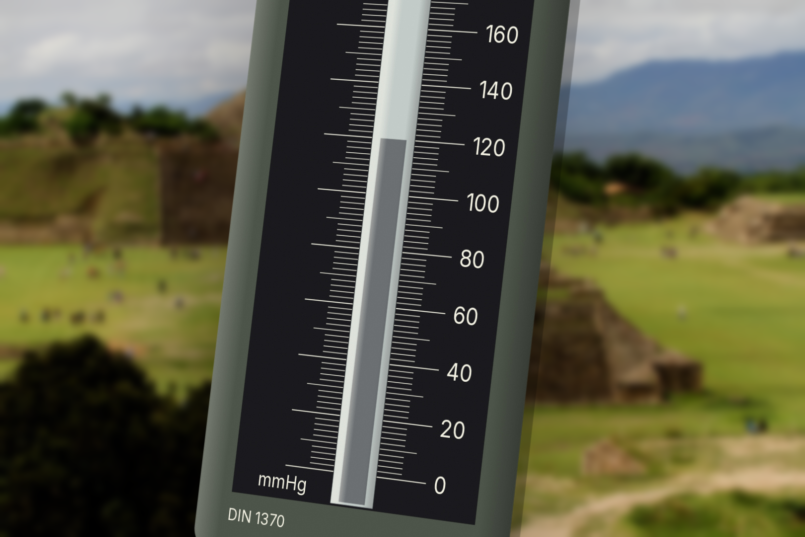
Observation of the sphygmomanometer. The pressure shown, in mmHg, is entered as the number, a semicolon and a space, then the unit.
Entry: 120; mmHg
